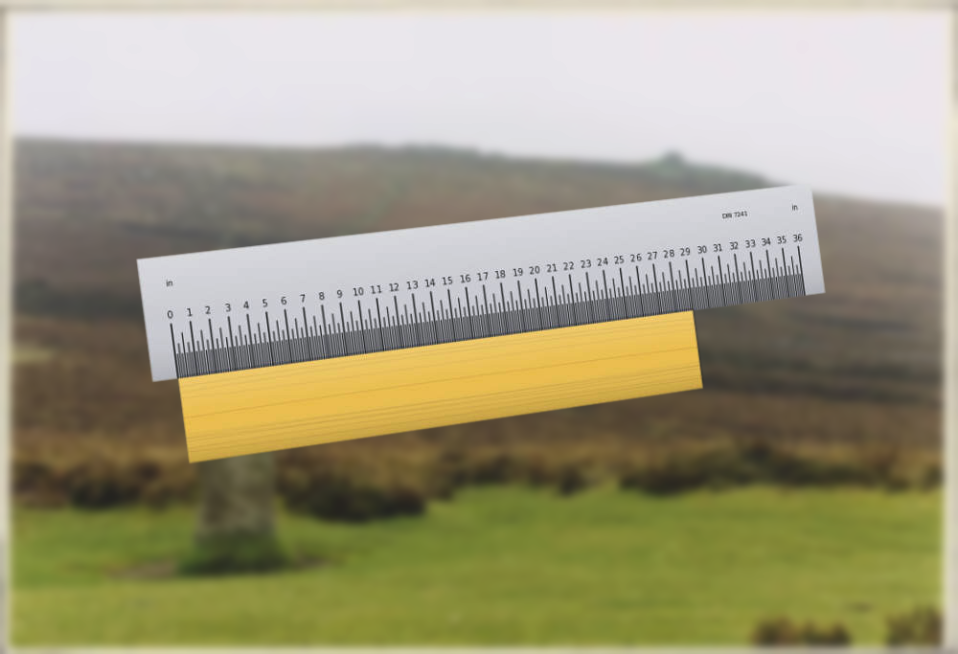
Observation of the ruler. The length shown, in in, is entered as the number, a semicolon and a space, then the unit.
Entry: 29; in
